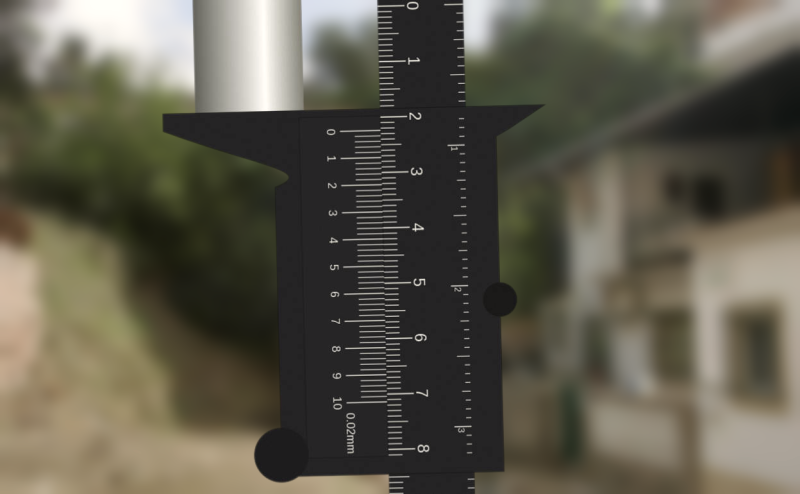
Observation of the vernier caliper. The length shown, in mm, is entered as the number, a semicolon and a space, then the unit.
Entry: 22.4; mm
